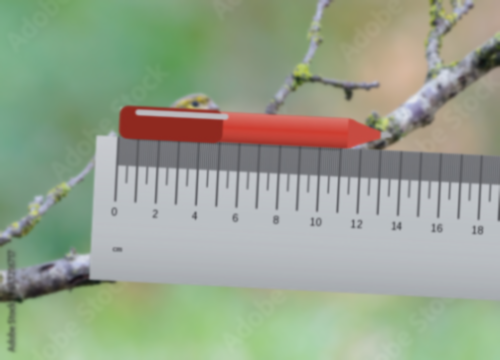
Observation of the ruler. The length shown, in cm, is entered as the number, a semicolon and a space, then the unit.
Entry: 13.5; cm
